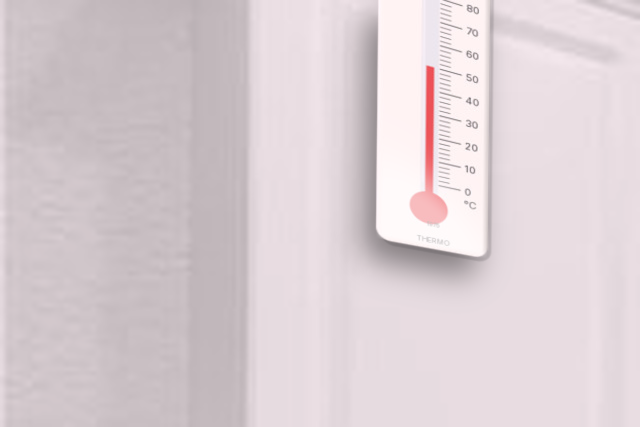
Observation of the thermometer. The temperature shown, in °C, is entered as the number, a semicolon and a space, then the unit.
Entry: 50; °C
